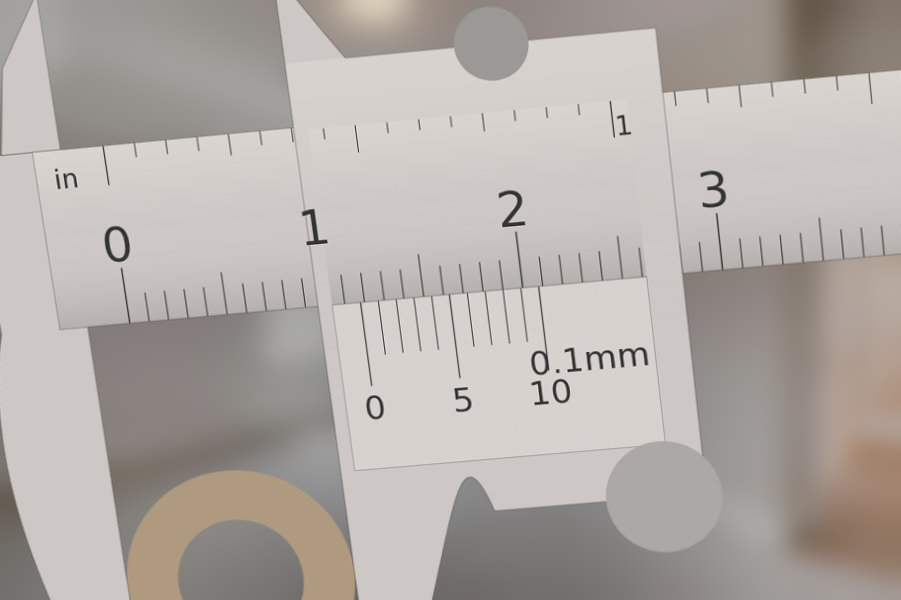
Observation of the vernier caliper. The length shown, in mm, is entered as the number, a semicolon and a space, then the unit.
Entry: 11.8; mm
